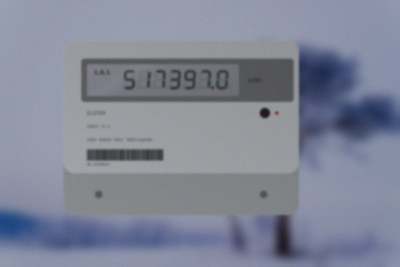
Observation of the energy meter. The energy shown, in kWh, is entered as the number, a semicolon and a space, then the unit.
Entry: 517397.0; kWh
